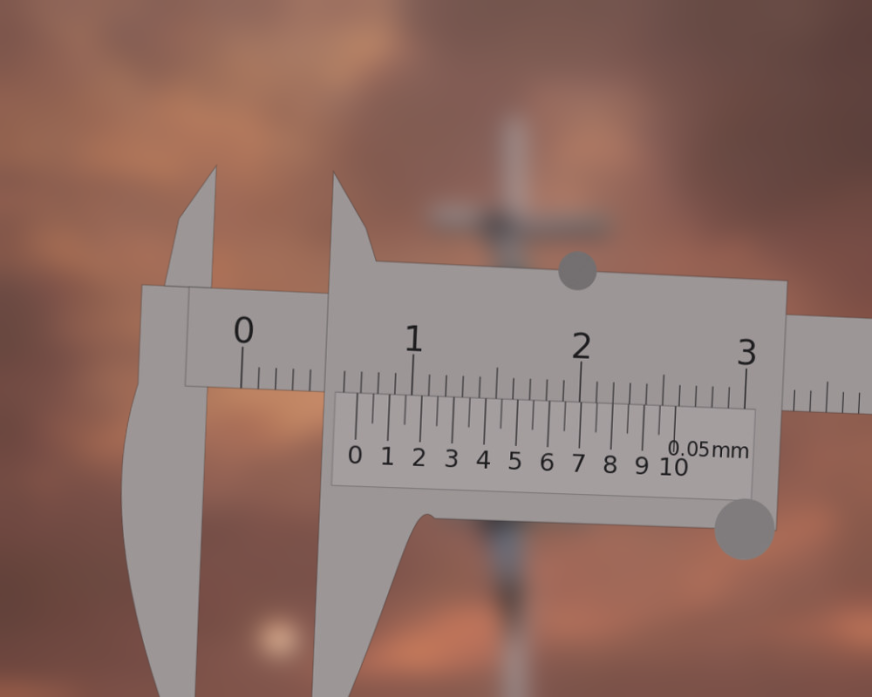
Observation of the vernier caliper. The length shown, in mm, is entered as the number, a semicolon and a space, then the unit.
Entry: 6.8; mm
